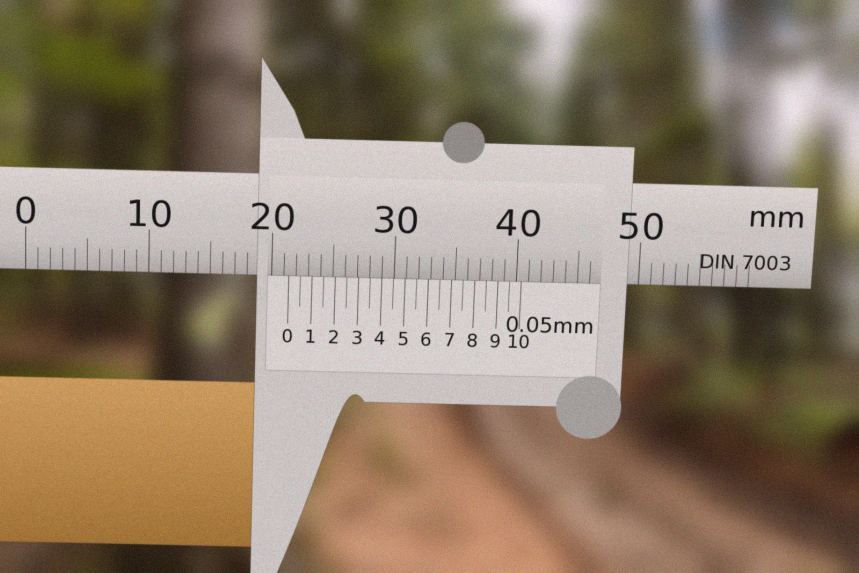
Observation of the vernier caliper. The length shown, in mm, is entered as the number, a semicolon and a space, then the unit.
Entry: 21.4; mm
